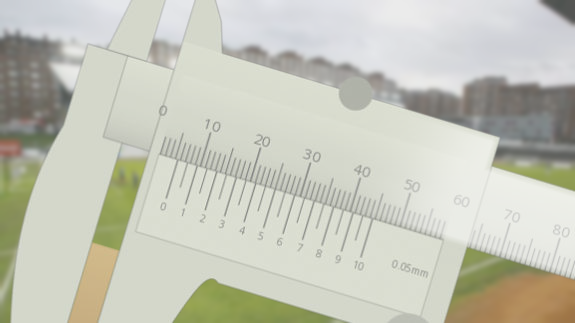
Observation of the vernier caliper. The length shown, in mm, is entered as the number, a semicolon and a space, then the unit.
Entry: 5.5; mm
